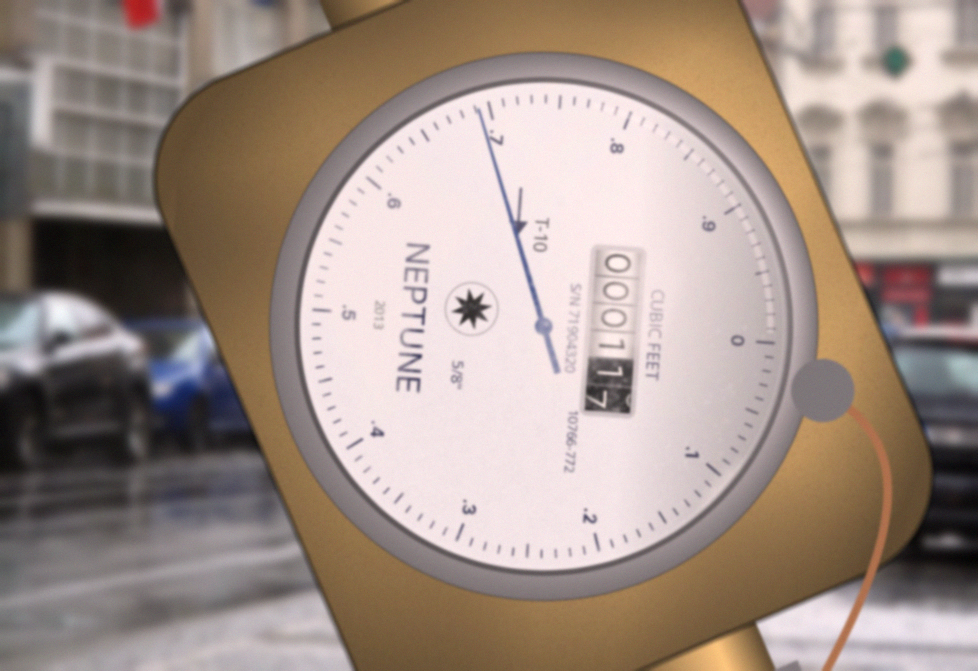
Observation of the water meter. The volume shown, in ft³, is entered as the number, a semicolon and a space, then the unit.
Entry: 116.69; ft³
